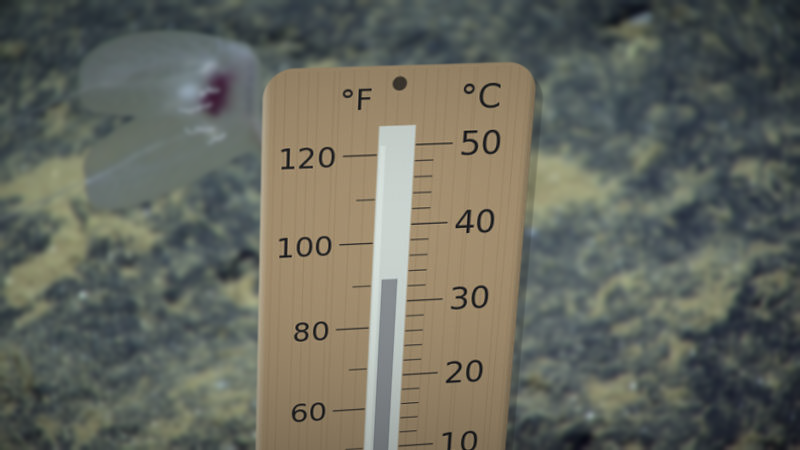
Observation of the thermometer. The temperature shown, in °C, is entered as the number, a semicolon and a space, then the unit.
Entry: 33; °C
